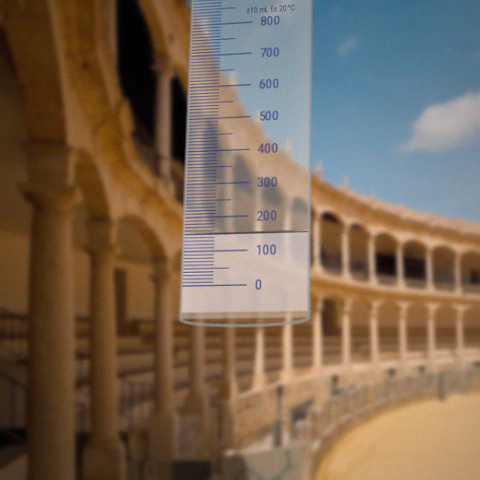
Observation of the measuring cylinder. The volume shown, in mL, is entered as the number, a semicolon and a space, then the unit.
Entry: 150; mL
